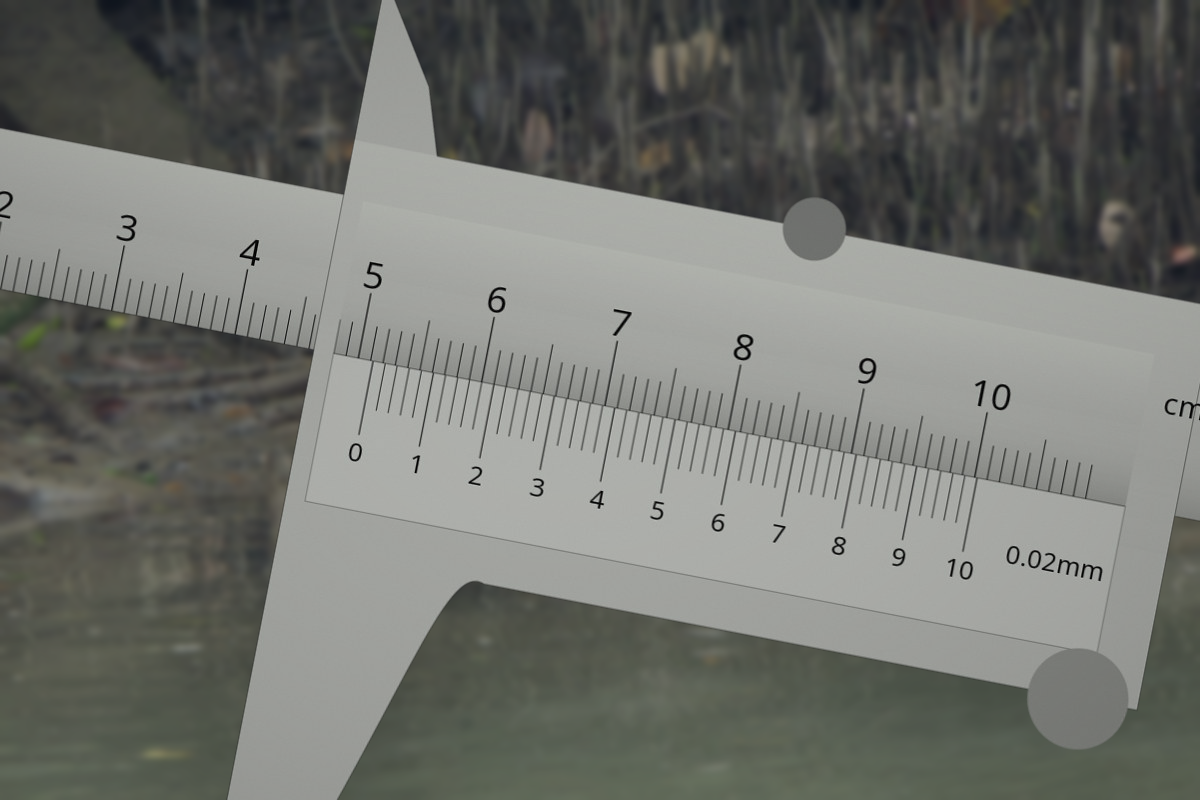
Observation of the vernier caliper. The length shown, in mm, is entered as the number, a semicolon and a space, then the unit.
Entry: 51.2; mm
